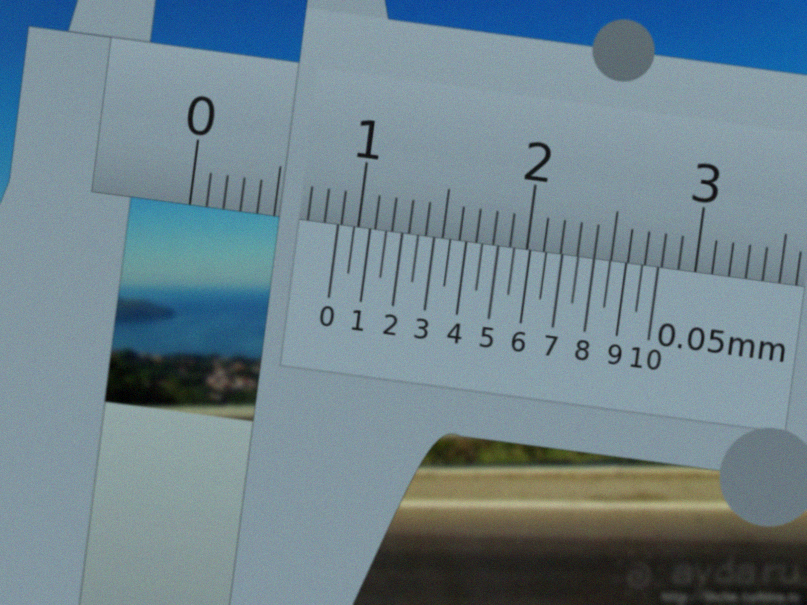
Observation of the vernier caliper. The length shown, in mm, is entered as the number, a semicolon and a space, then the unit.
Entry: 8.8; mm
